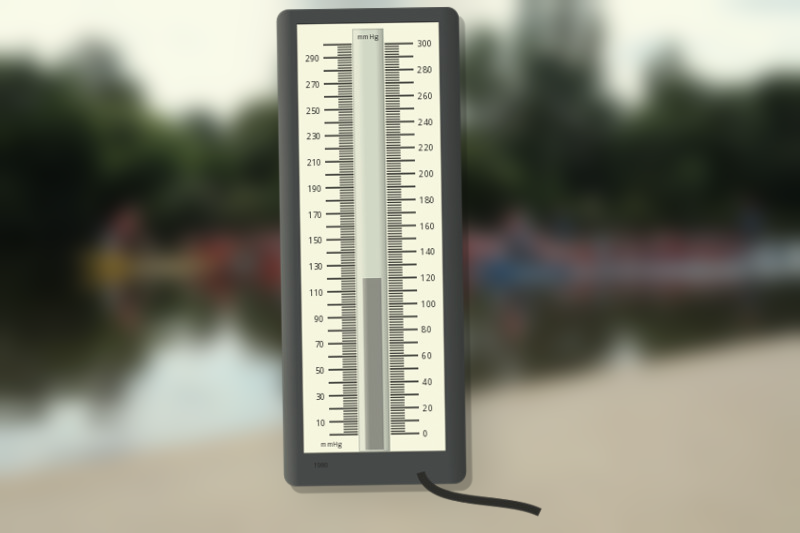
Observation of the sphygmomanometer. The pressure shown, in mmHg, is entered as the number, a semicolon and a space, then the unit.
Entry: 120; mmHg
